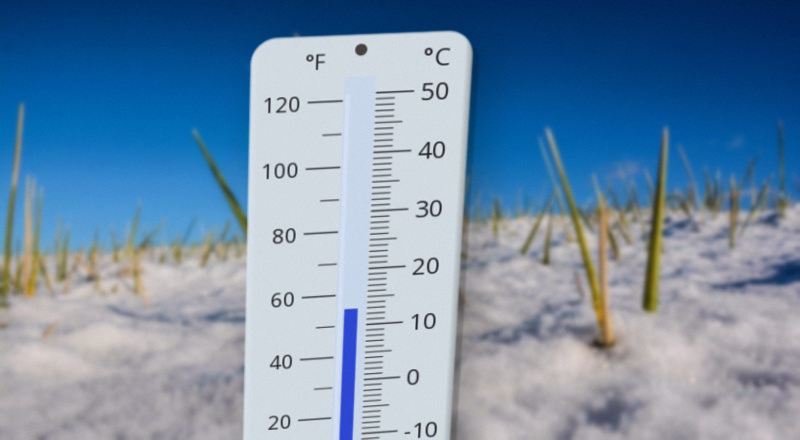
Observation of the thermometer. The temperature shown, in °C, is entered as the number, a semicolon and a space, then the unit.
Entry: 13; °C
